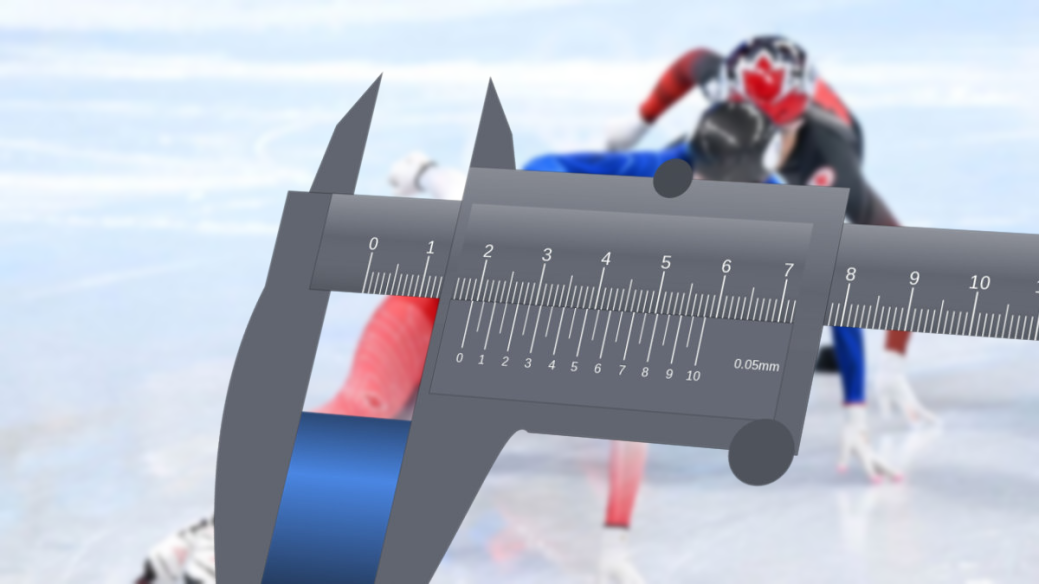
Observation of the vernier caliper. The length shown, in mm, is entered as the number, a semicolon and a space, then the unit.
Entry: 19.2; mm
